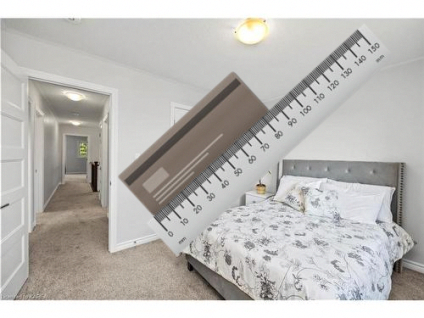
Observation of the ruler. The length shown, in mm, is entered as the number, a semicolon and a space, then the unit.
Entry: 85; mm
